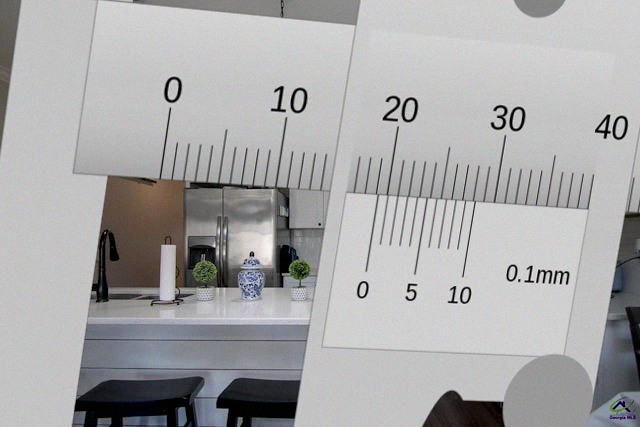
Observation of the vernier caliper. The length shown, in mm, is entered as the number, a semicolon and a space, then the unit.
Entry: 19.2; mm
